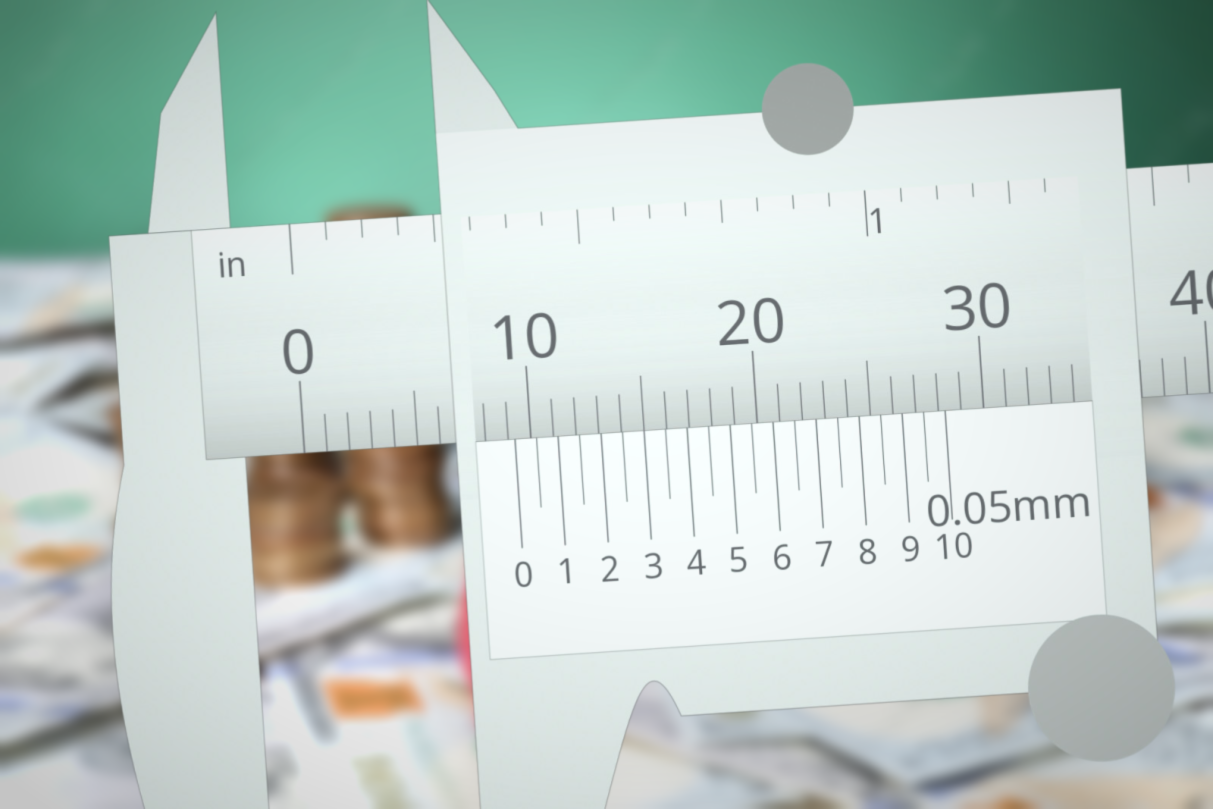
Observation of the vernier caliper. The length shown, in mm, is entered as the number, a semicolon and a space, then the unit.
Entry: 9.3; mm
